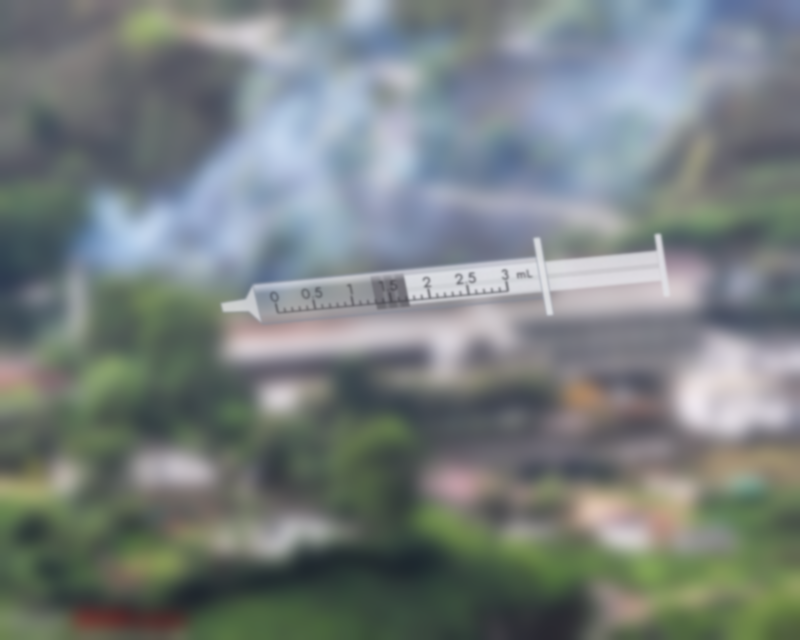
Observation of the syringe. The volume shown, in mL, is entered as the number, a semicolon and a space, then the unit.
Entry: 1.3; mL
